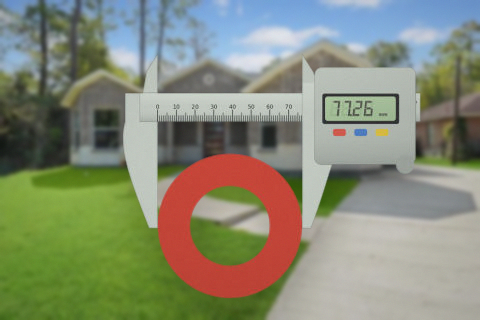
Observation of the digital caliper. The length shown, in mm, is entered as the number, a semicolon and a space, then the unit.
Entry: 77.26; mm
